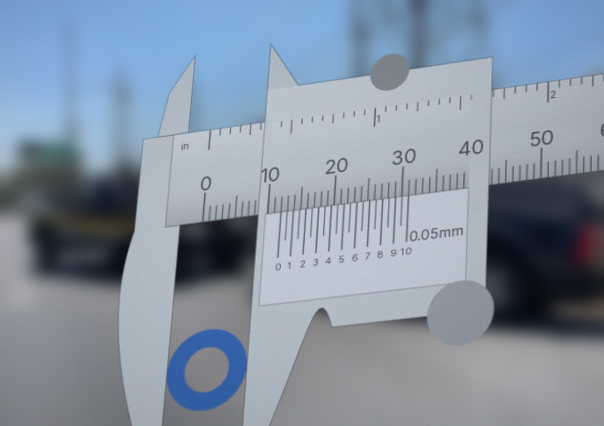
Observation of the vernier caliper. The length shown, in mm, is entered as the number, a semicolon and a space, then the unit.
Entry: 12.0; mm
